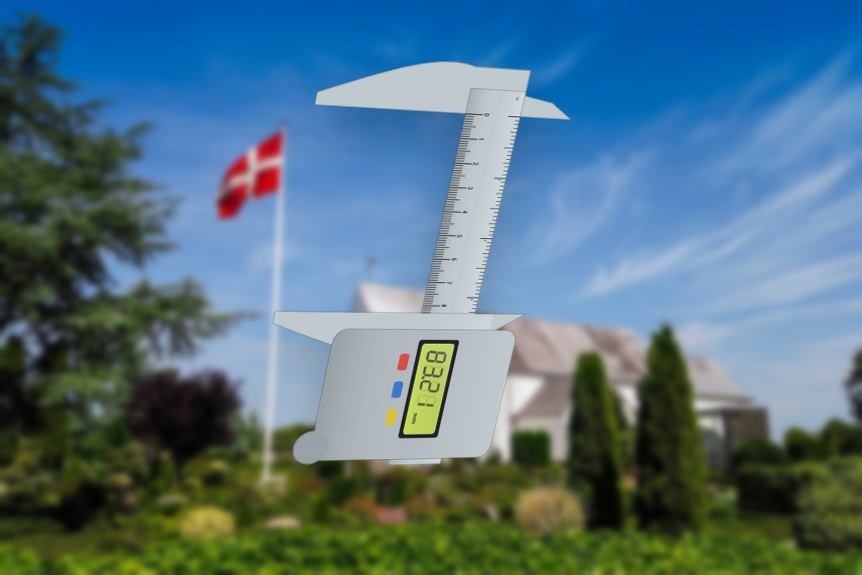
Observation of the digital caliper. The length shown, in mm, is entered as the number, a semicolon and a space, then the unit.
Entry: 83.21; mm
